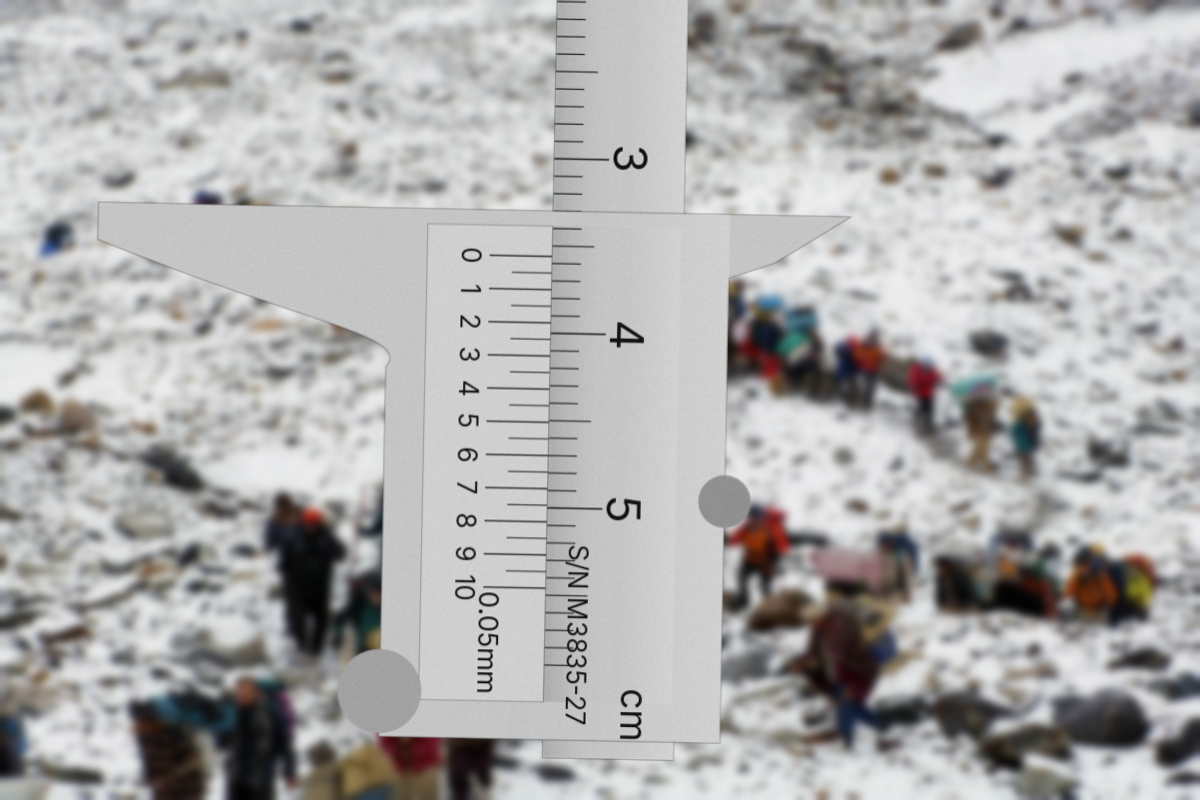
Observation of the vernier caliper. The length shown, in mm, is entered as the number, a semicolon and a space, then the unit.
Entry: 35.6; mm
